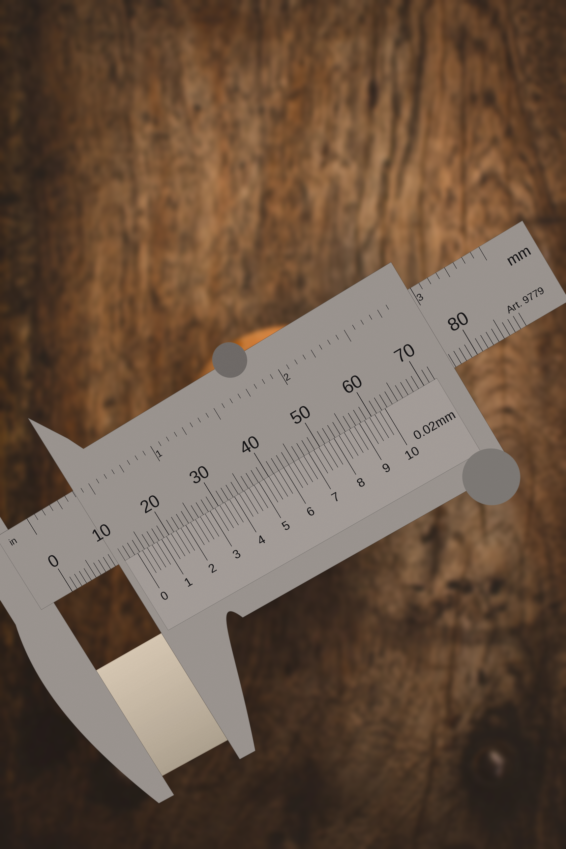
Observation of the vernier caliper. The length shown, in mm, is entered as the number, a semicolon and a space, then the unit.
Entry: 13.6; mm
